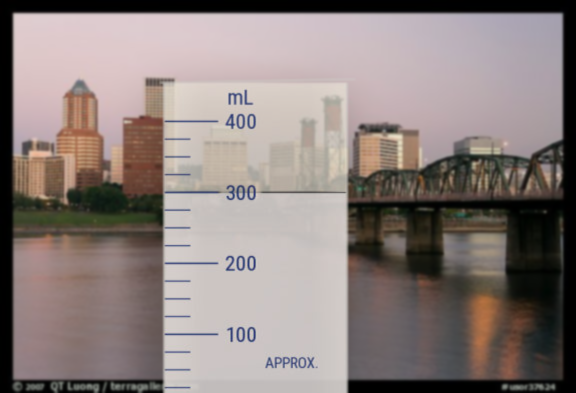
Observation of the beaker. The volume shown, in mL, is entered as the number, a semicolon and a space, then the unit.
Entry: 300; mL
